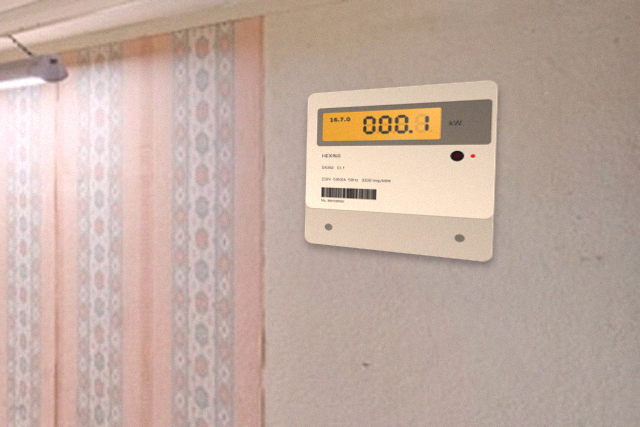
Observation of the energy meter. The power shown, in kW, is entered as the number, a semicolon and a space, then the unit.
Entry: 0.1; kW
